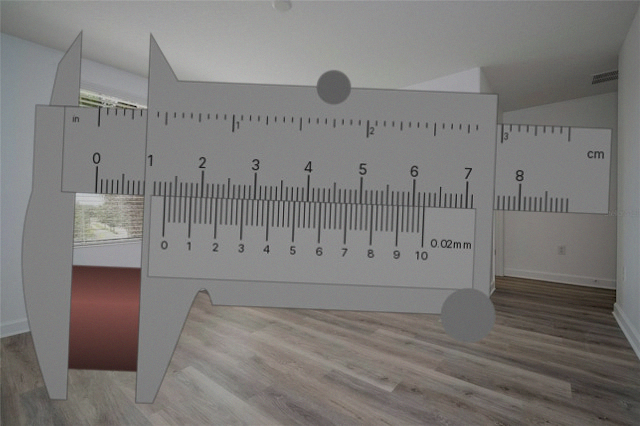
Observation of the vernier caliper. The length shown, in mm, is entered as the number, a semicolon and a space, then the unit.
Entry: 13.0; mm
